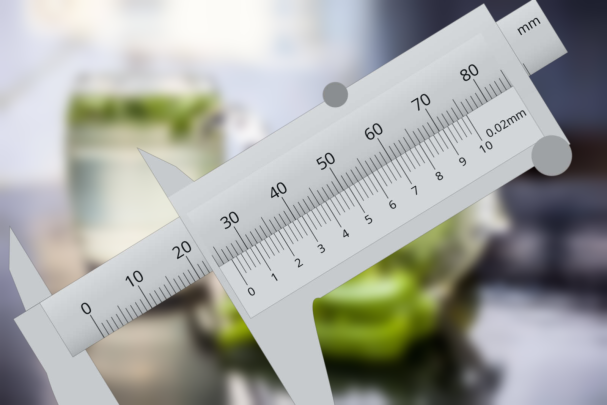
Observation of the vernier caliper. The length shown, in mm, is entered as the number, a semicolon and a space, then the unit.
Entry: 26.6; mm
